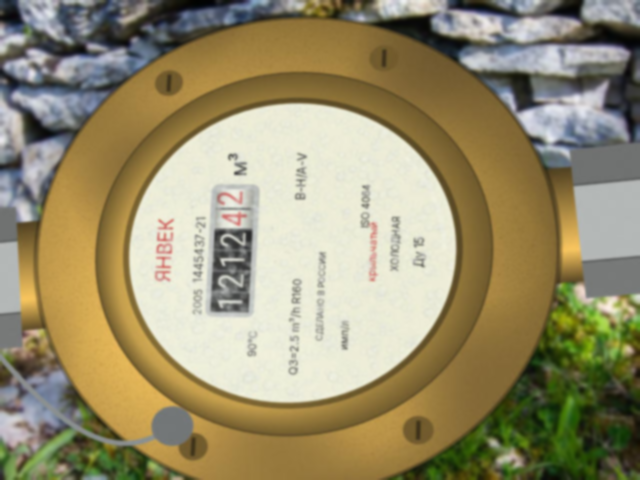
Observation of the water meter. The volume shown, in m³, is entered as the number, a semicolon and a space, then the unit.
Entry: 1212.42; m³
